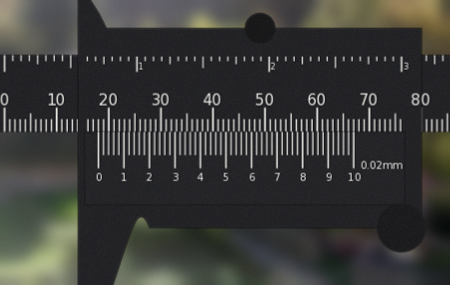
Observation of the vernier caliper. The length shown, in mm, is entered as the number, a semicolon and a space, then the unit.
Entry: 18.0; mm
